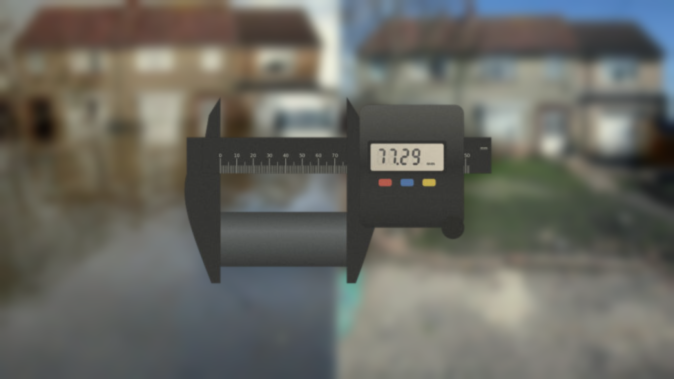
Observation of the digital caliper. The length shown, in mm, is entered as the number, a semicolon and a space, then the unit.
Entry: 77.29; mm
